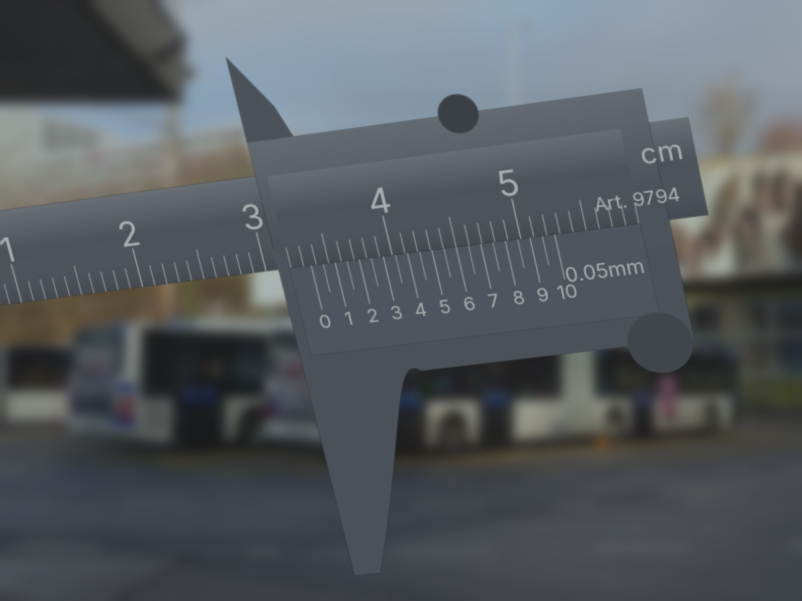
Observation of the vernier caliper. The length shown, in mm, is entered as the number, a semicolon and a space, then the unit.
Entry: 33.6; mm
